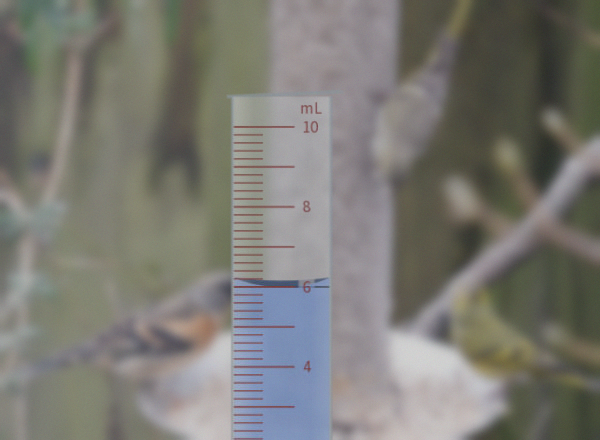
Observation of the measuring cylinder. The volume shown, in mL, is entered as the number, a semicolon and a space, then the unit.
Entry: 6; mL
